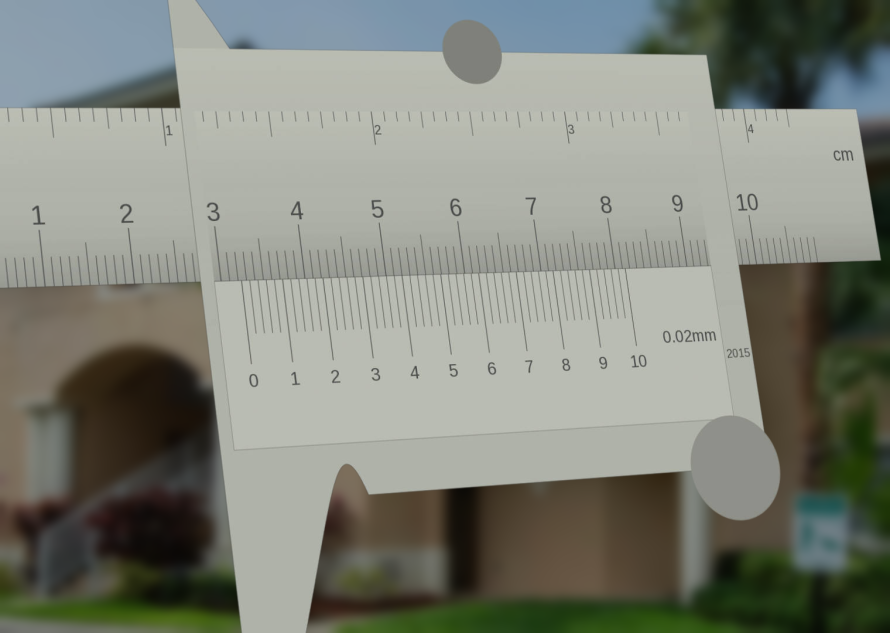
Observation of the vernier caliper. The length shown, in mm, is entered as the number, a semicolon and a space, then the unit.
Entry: 32.4; mm
